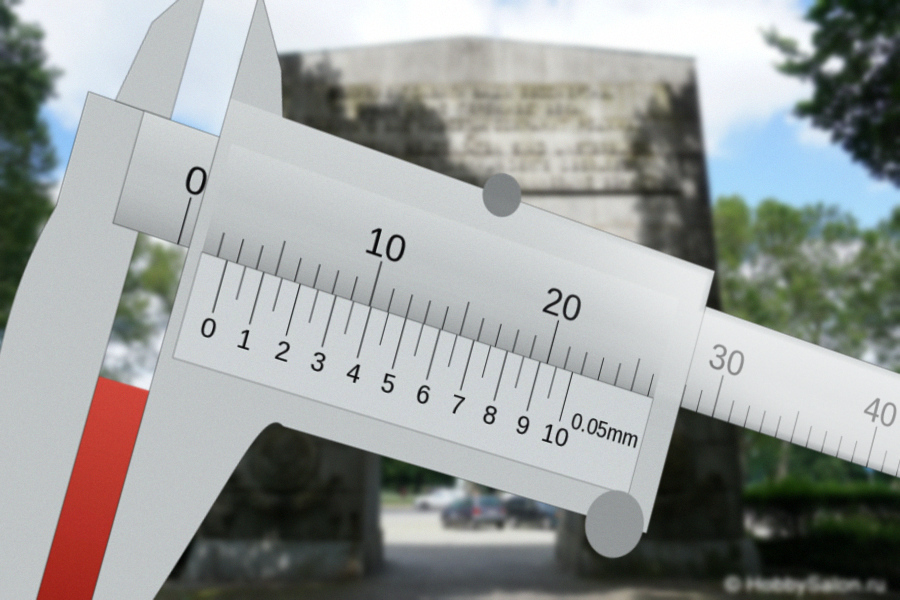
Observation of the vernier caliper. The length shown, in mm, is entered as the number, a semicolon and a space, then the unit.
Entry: 2.5; mm
